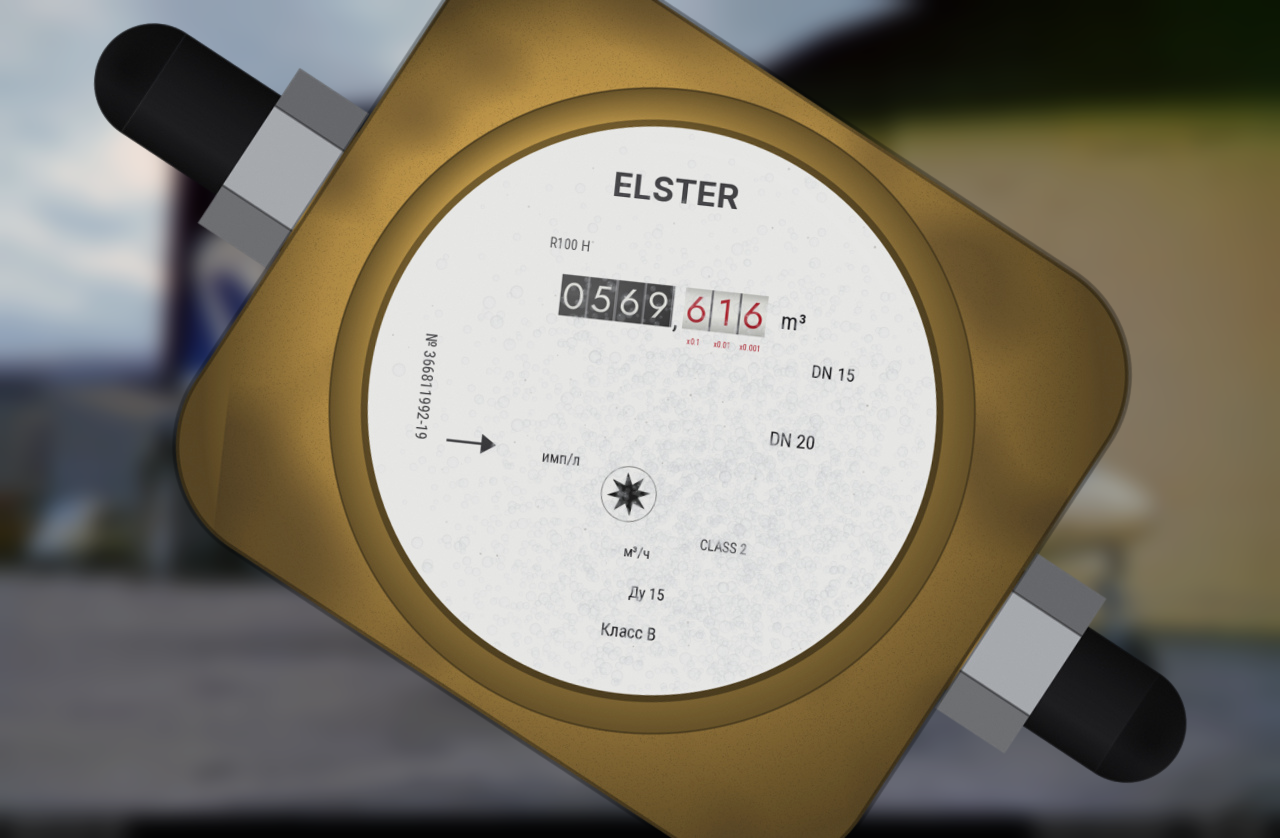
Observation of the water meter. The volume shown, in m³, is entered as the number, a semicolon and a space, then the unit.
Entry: 569.616; m³
